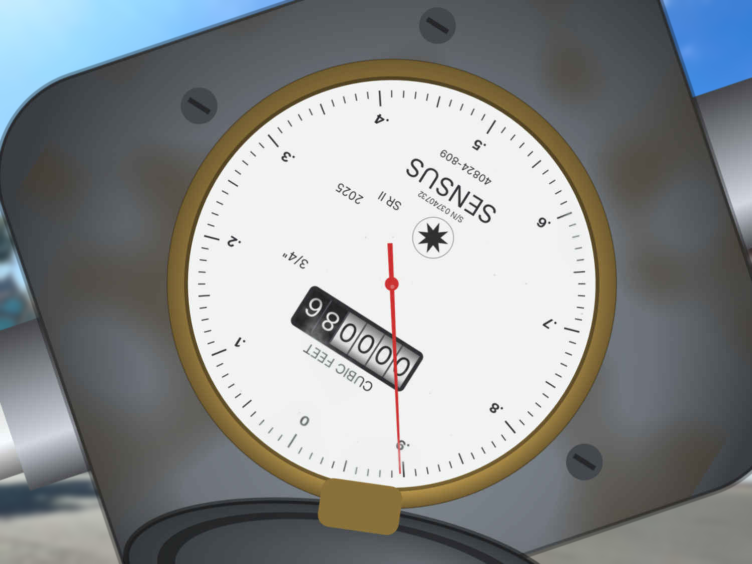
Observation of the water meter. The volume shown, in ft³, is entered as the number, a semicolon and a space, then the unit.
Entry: 85.90; ft³
